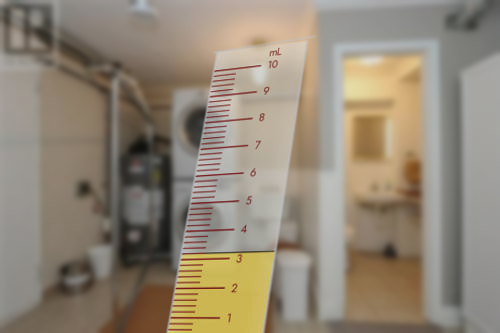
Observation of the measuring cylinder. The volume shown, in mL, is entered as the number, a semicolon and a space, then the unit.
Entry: 3.2; mL
